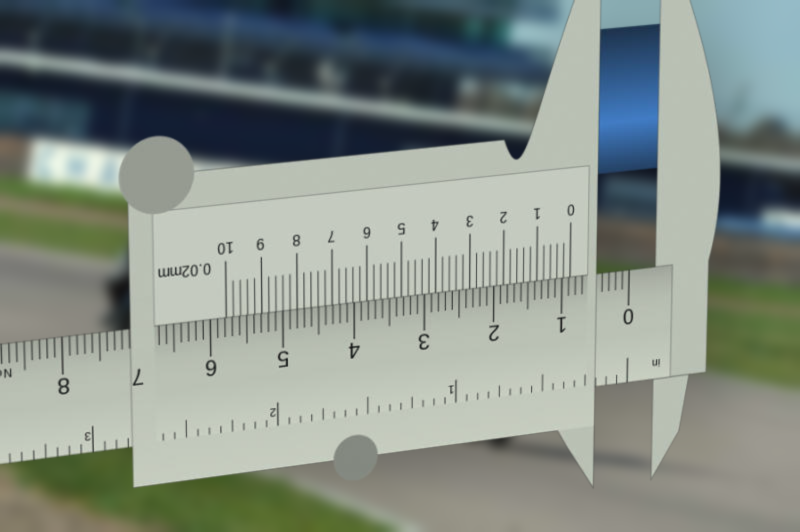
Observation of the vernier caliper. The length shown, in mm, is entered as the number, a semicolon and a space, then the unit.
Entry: 8.8; mm
